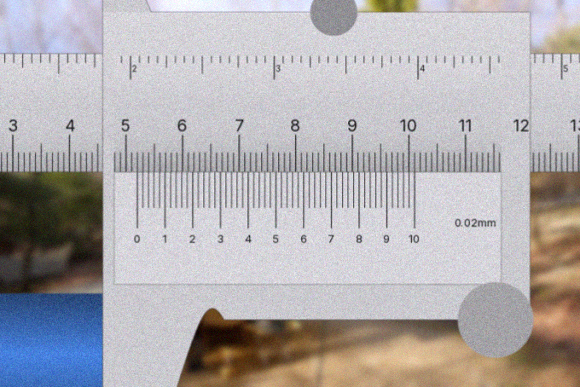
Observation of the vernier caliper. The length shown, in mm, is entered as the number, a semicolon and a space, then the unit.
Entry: 52.0; mm
